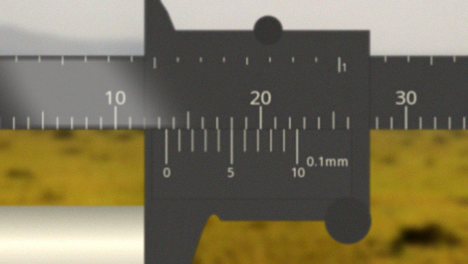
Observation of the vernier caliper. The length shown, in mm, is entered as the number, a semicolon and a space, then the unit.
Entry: 13.5; mm
